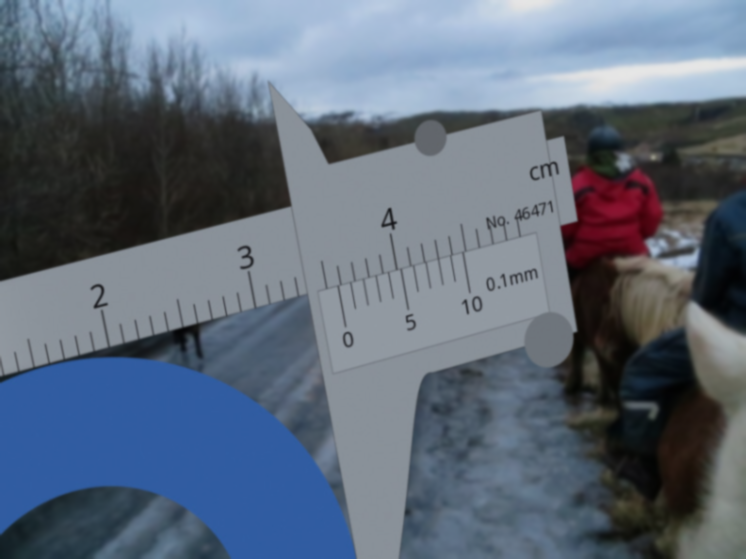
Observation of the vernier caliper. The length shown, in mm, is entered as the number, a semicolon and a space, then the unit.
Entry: 35.8; mm
